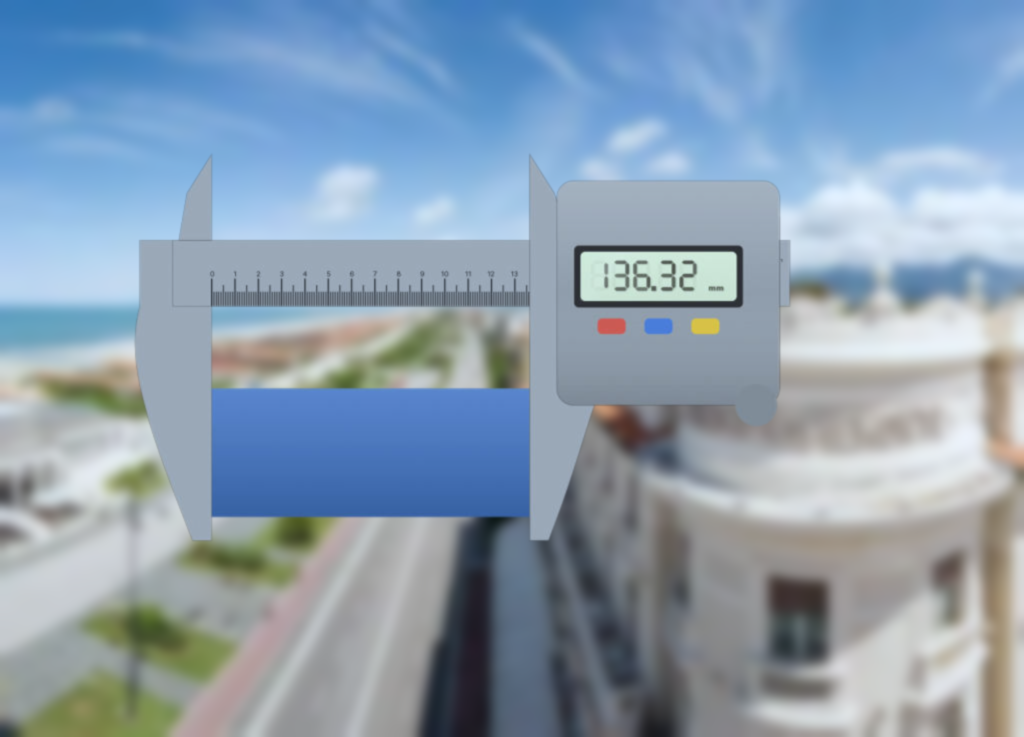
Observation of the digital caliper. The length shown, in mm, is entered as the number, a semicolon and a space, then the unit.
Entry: 136.32; mm
